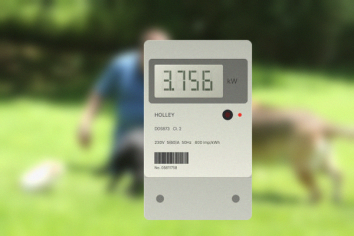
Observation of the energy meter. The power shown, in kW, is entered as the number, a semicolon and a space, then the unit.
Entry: 3.756; kW
